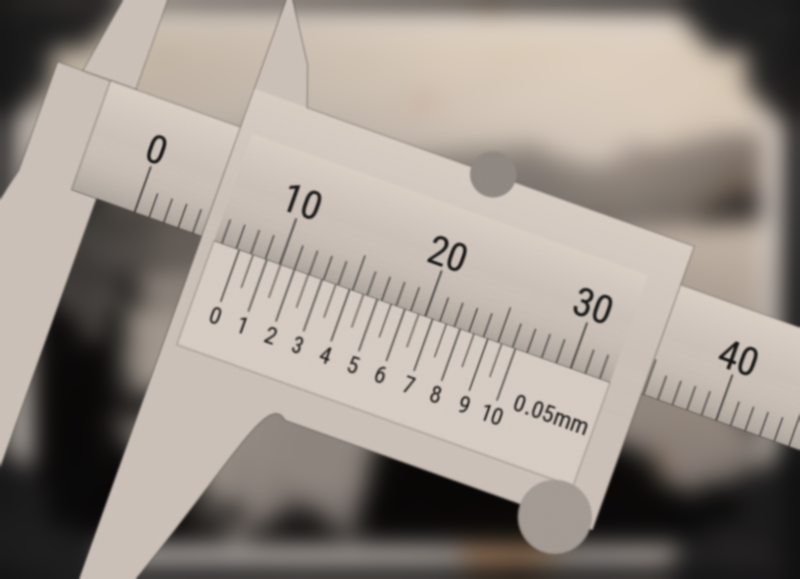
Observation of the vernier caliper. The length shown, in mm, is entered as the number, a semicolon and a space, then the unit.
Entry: 7.2; mm
